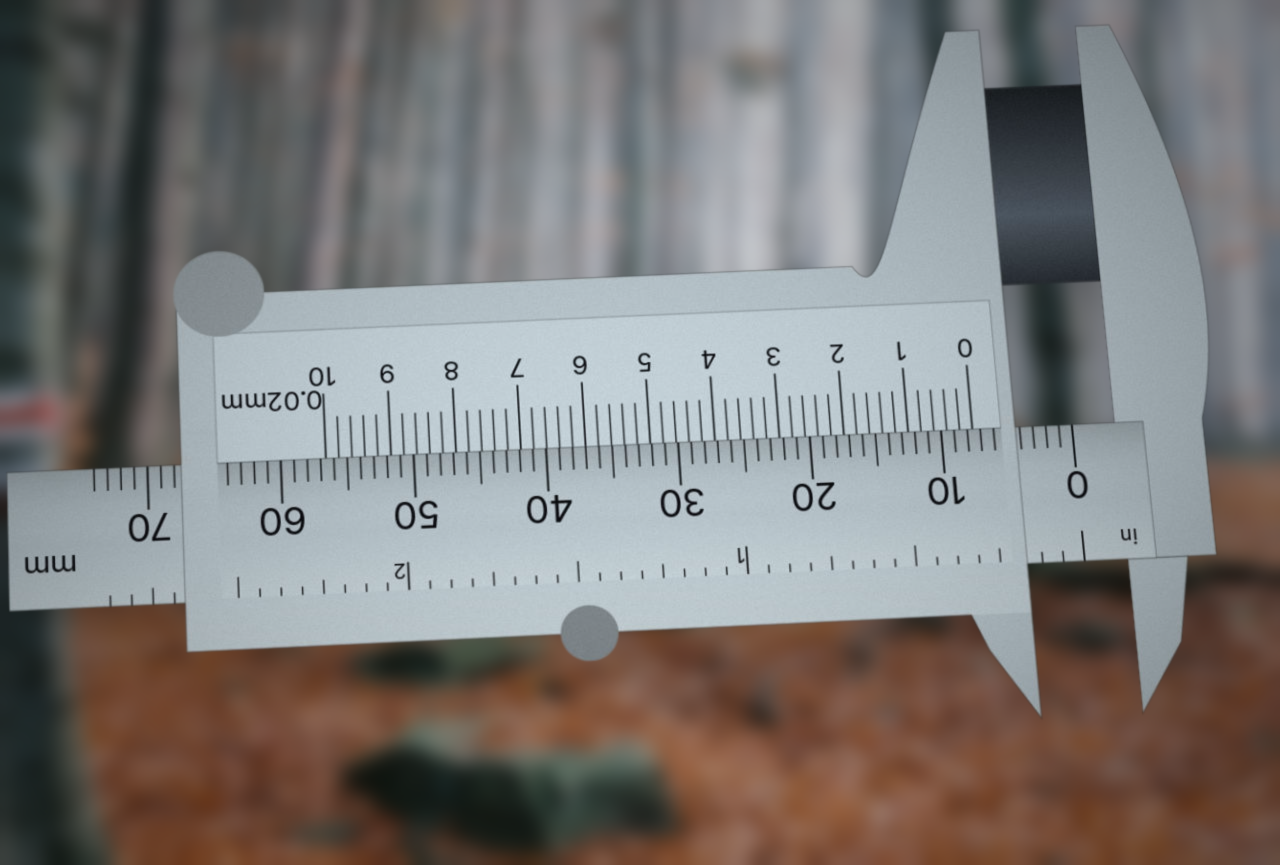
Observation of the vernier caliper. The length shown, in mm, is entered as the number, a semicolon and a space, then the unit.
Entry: 7.6; mm
